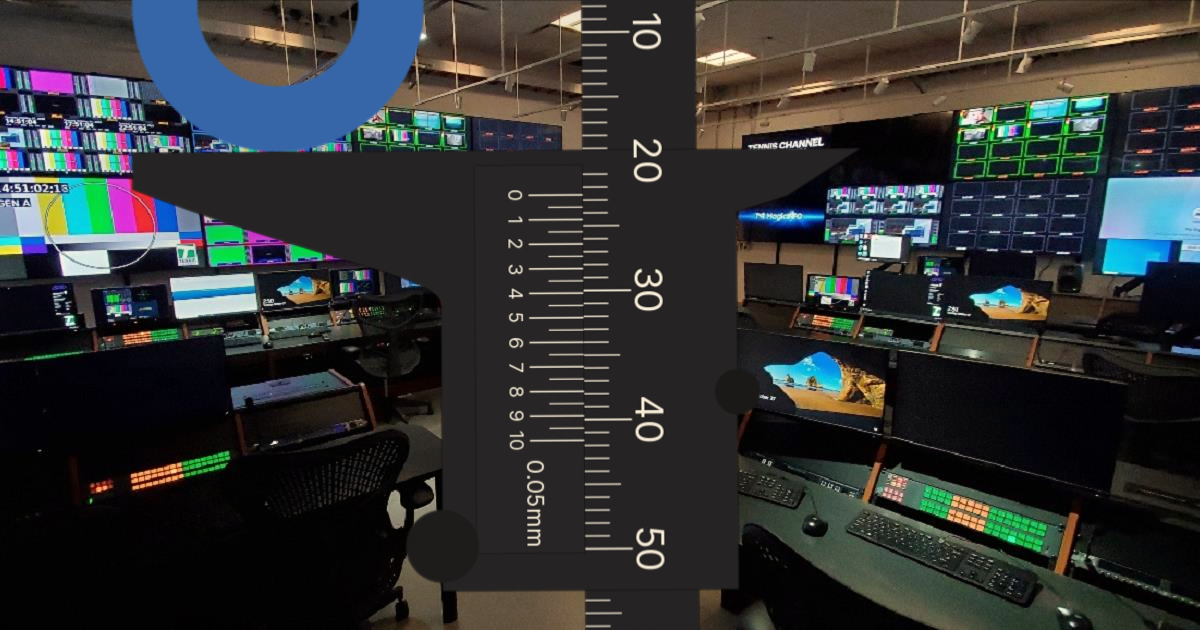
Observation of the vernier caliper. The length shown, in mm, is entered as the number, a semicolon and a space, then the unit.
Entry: 22.6; mm
